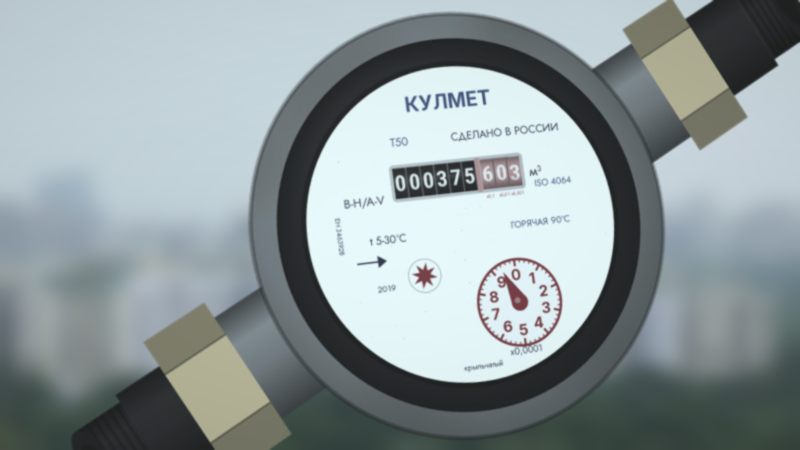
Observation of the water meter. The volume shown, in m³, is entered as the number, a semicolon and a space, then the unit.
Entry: 375.6029; m³
